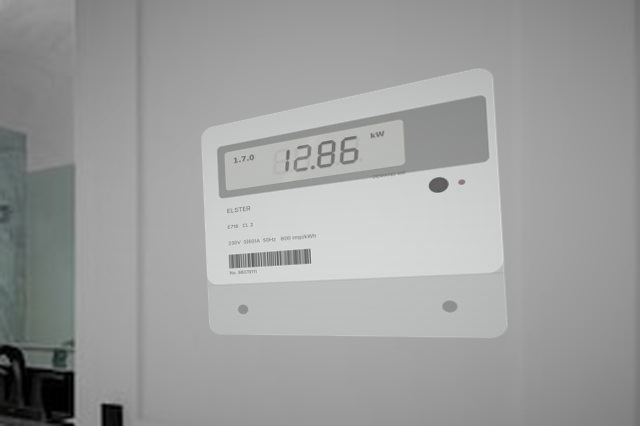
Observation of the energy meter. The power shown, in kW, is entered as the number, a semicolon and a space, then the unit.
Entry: 12.86; kW
